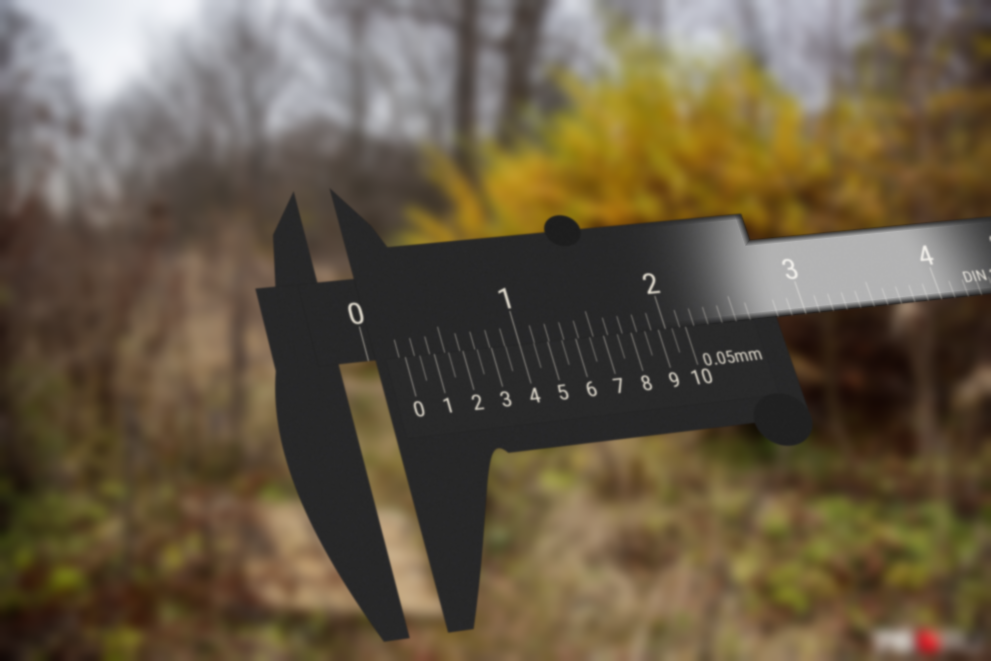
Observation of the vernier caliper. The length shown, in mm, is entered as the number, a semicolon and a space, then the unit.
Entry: 2.4; mm
